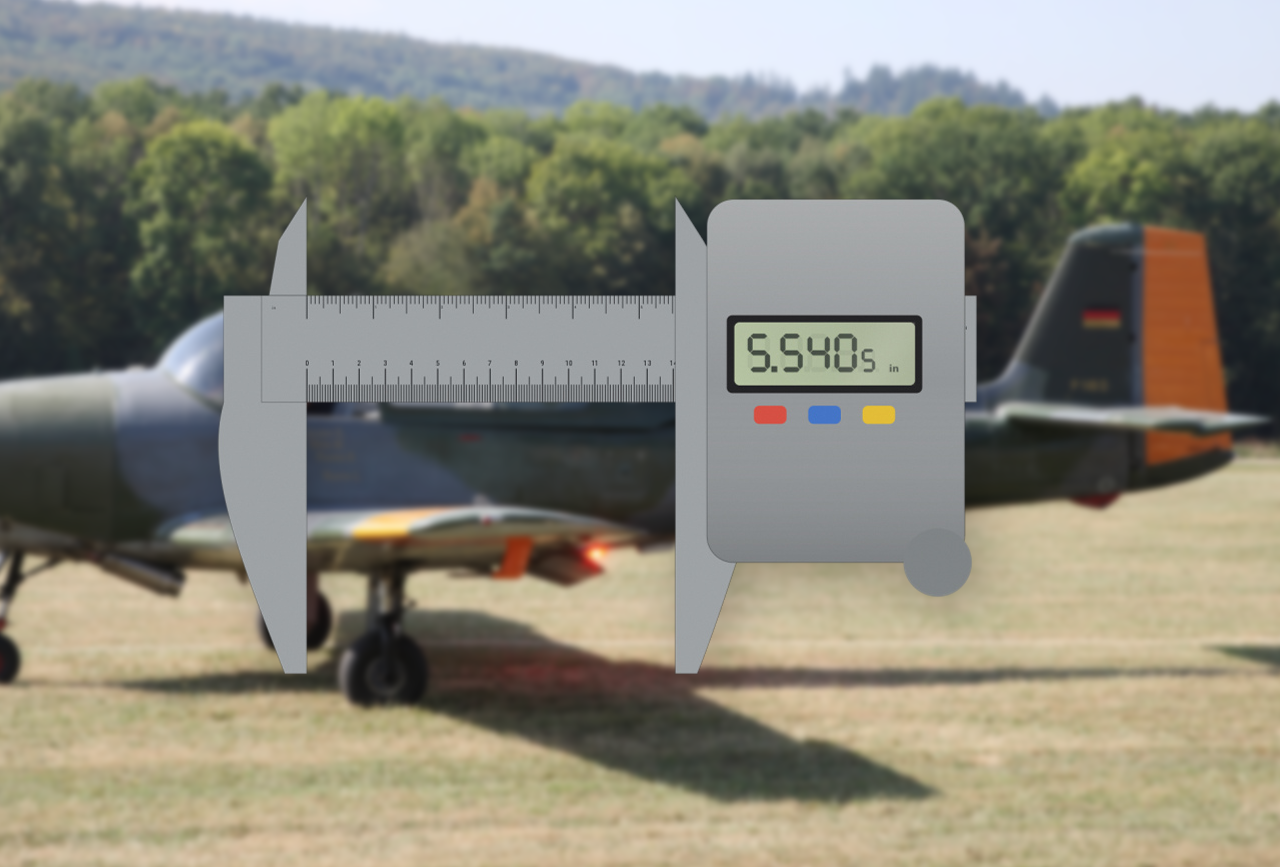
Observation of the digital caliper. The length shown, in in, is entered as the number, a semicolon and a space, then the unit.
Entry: 5.5405; in
